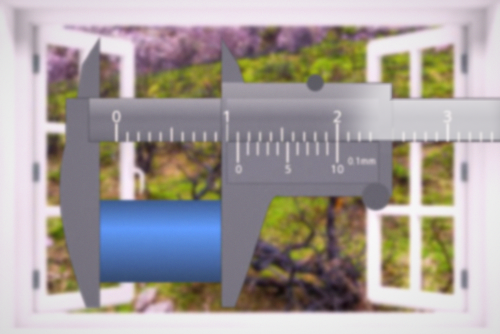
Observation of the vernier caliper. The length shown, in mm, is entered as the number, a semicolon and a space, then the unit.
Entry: 11.0; mm
